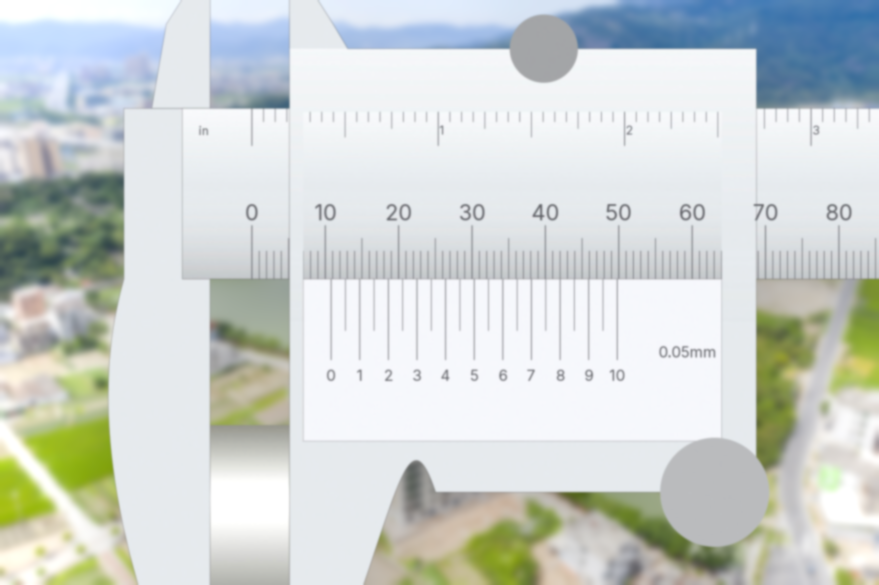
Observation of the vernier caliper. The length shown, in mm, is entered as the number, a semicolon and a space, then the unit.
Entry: 10.8; mm
